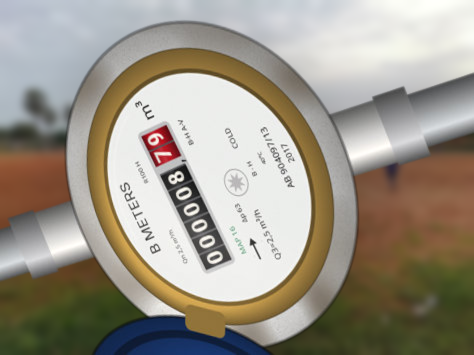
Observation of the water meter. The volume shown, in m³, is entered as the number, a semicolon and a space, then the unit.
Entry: 8.79; m³
